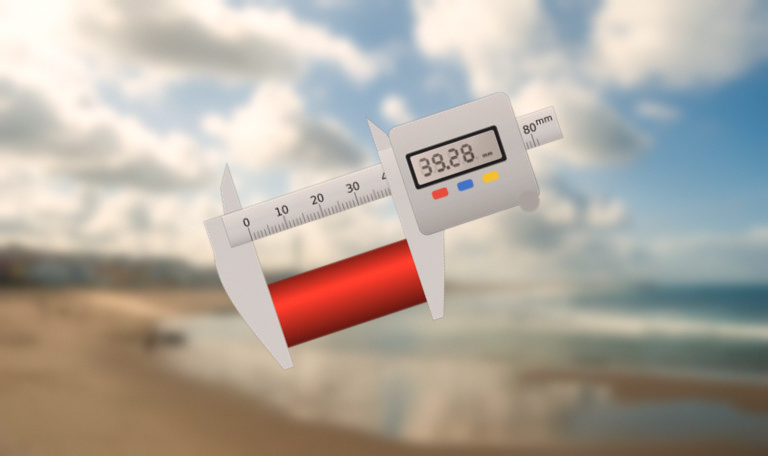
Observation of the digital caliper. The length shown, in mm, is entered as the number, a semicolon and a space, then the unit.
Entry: 39.28; mm
